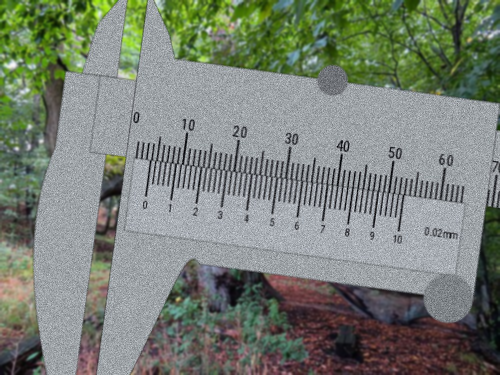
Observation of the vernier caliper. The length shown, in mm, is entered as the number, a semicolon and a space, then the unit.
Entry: 3.8; mm
